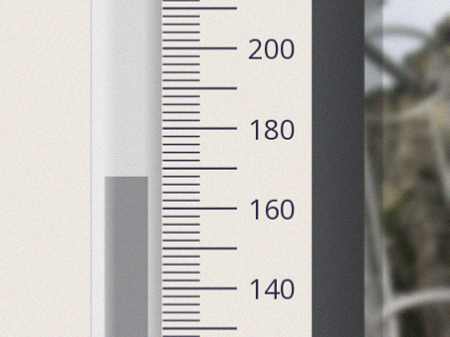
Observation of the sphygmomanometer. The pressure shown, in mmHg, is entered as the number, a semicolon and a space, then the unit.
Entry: 168; mmHg
